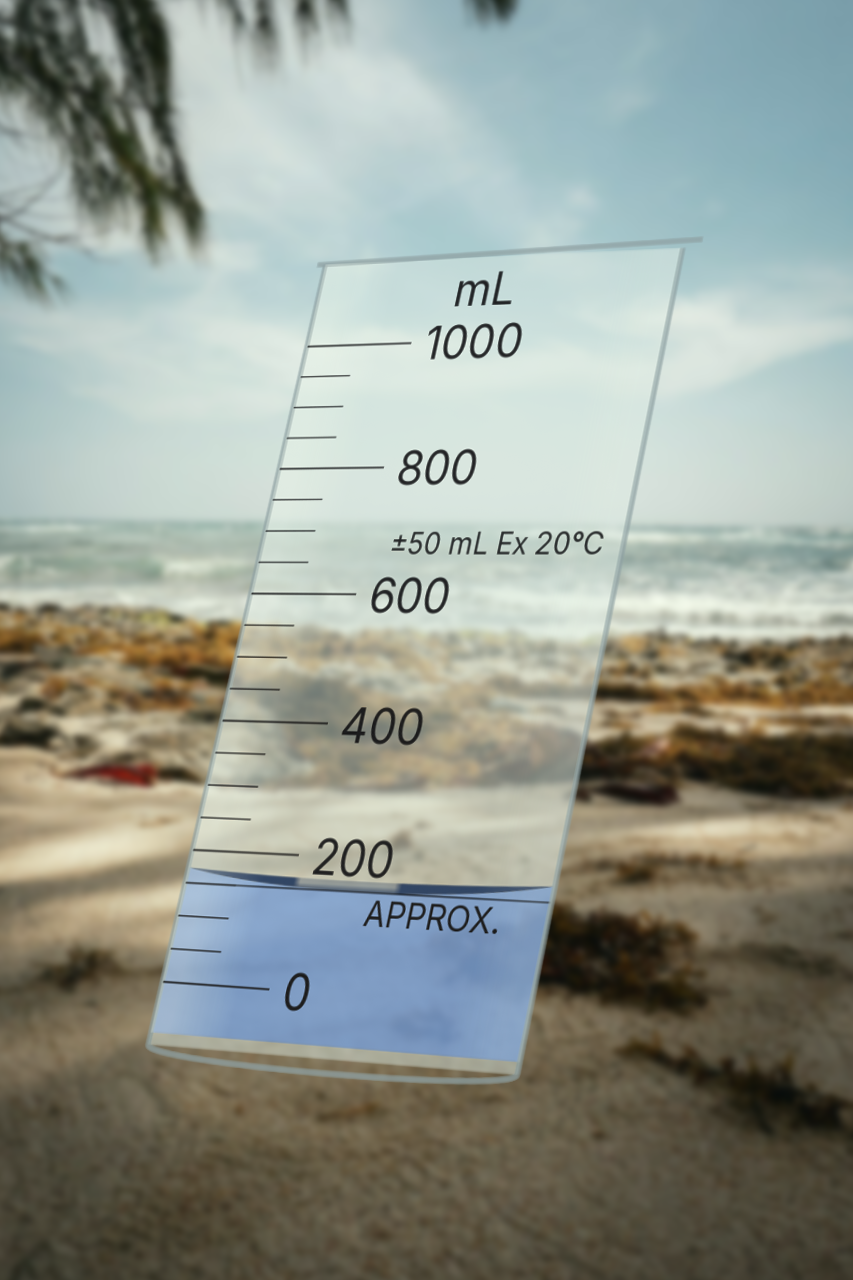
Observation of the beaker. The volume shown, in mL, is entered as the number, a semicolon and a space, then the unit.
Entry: 150; mL
